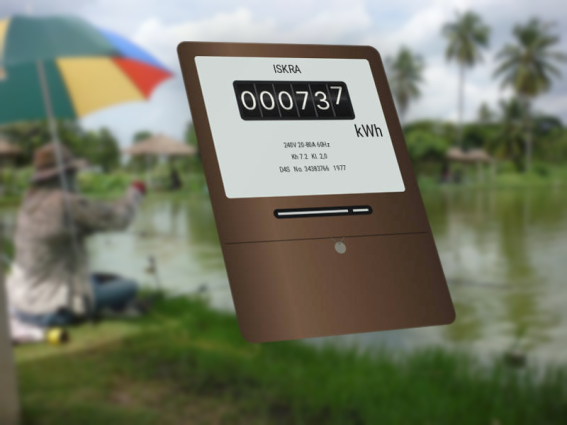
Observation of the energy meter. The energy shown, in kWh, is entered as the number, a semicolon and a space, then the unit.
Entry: 737; kWh
